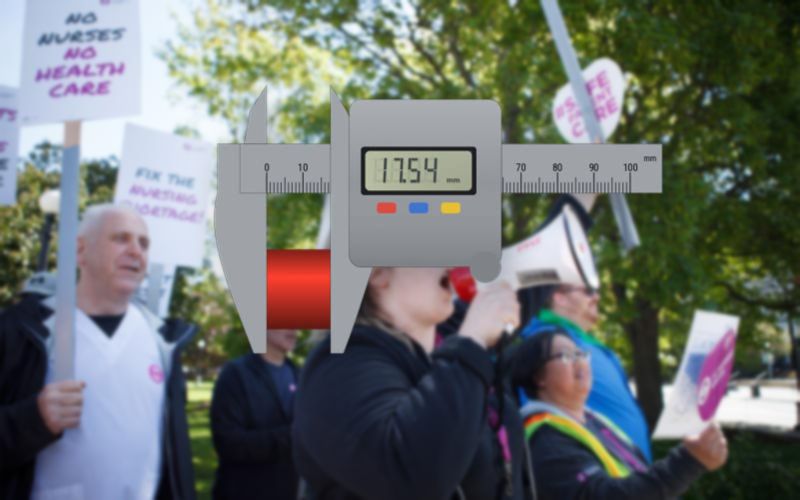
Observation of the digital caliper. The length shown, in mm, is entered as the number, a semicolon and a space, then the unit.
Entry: 17.54; mm
